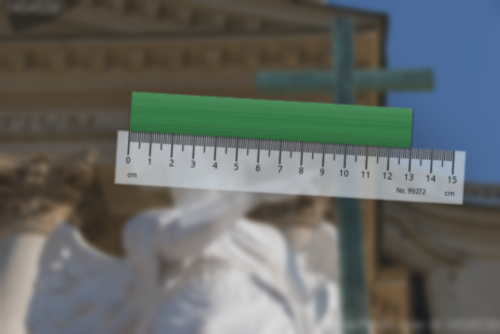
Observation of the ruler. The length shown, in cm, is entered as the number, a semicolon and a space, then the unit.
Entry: 13; cm
